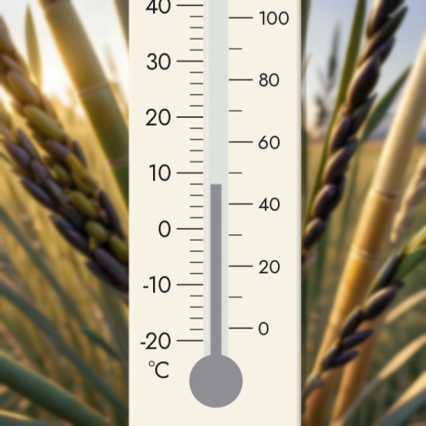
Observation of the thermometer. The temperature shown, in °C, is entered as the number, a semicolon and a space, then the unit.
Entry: 8; °C
